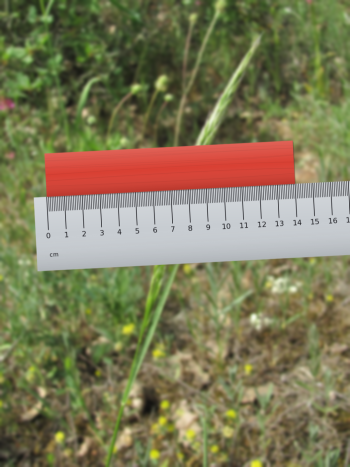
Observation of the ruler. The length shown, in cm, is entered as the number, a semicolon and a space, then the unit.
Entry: 14; cm
